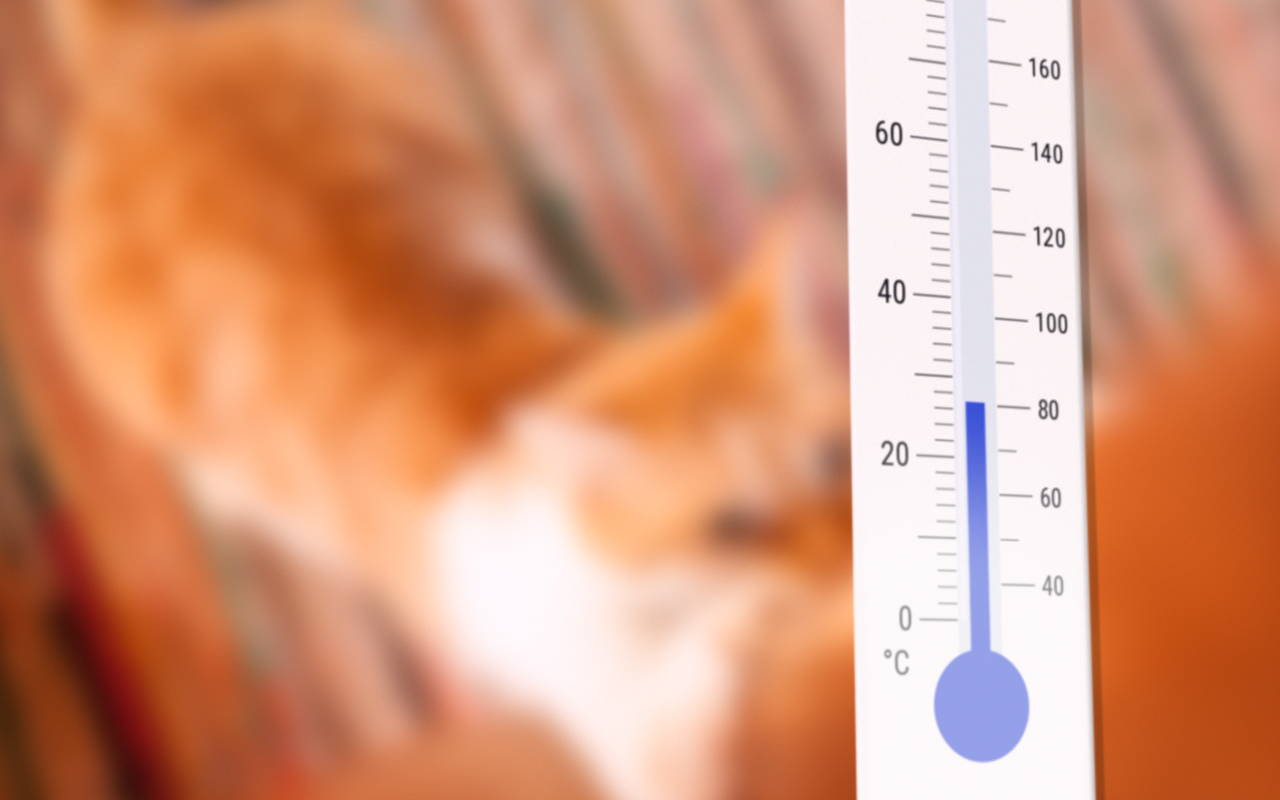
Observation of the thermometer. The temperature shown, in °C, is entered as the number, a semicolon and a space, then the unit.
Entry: 27; °C
